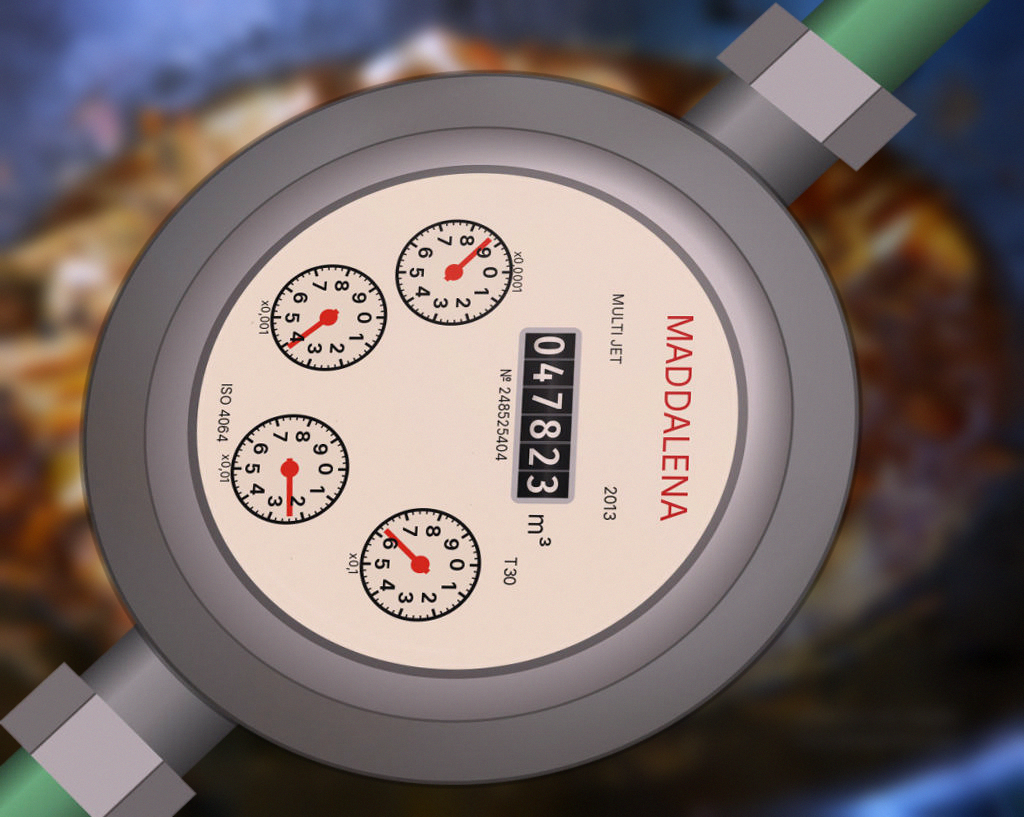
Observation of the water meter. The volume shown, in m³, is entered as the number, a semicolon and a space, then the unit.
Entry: 47823.6238; m³
